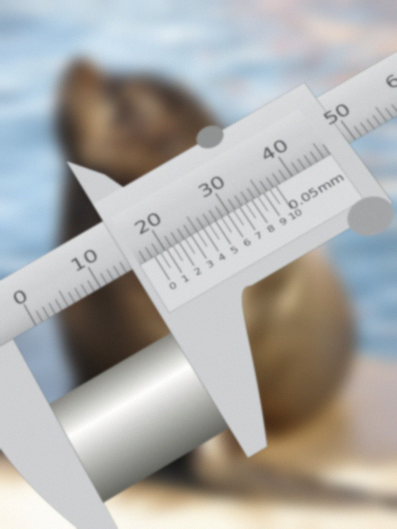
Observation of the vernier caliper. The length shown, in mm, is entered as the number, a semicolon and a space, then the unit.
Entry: 18.4; mm
